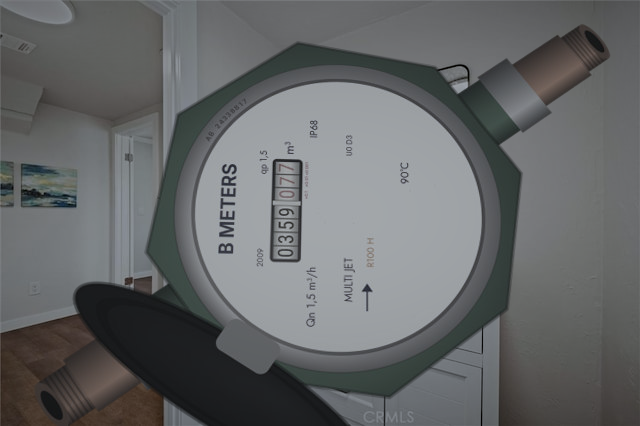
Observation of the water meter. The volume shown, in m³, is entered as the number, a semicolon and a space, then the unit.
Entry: 359.077; m³
